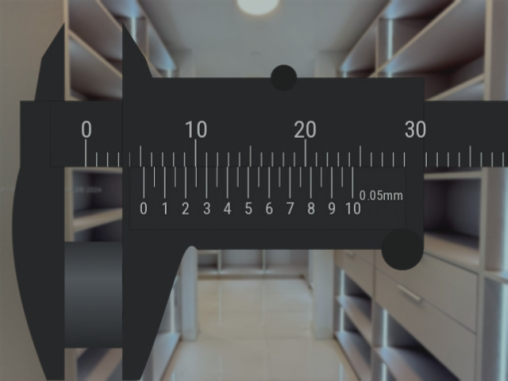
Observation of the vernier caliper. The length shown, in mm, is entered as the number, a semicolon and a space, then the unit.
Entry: 5.3; mm
